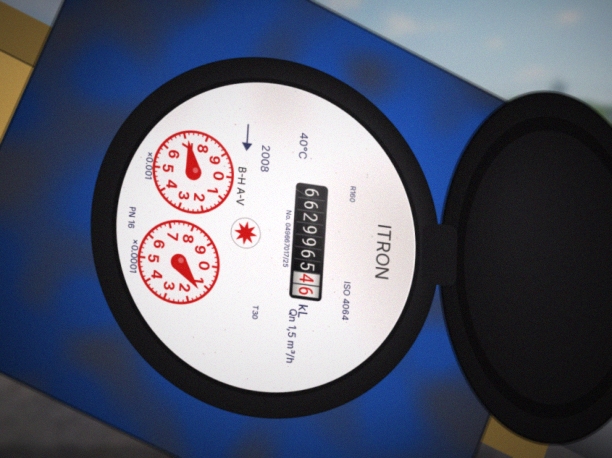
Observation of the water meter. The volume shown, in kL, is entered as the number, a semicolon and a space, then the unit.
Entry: 6629965.4671; kL
